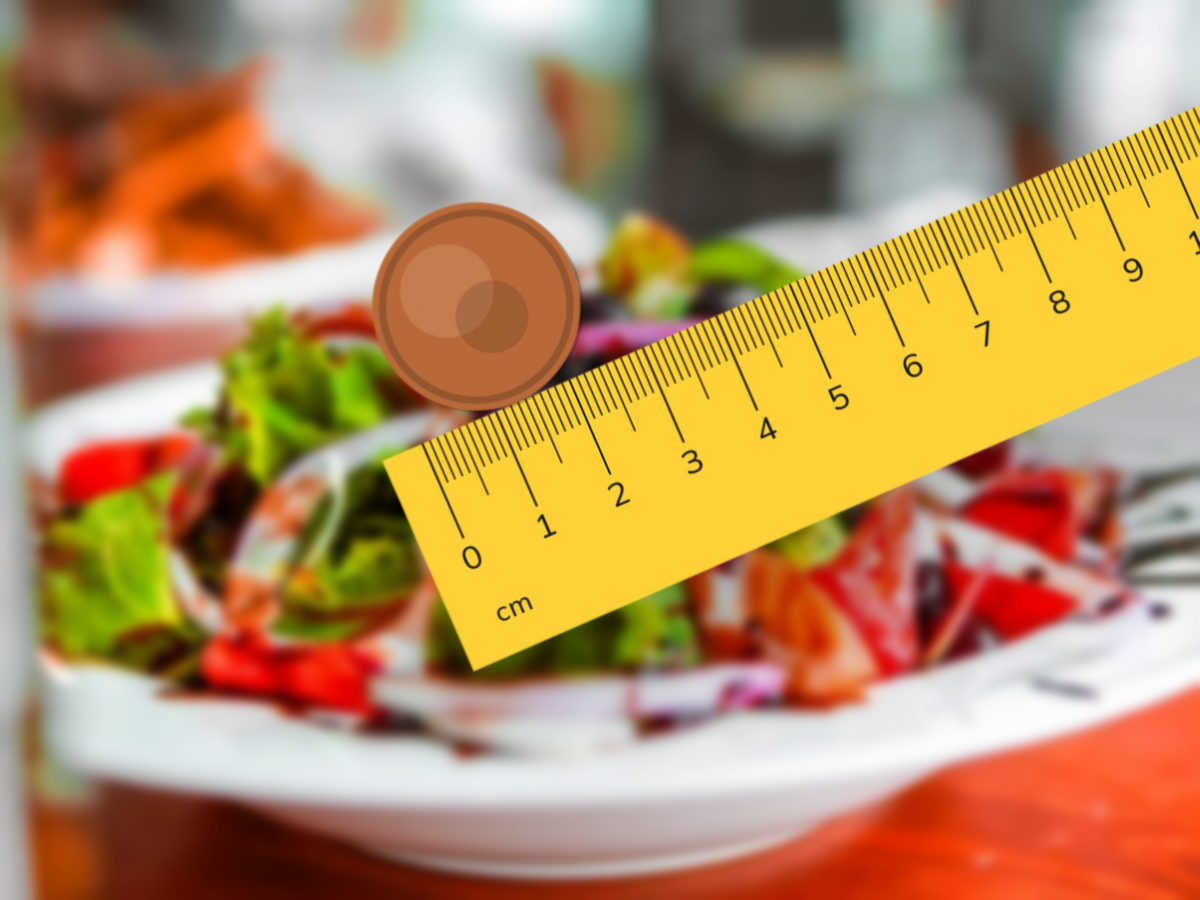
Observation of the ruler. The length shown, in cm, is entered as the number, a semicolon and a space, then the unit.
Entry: 2.6; cm
